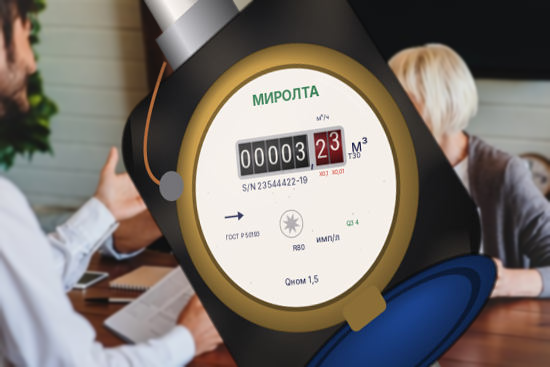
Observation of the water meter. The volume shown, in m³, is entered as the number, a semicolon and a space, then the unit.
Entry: 3.23; m³
